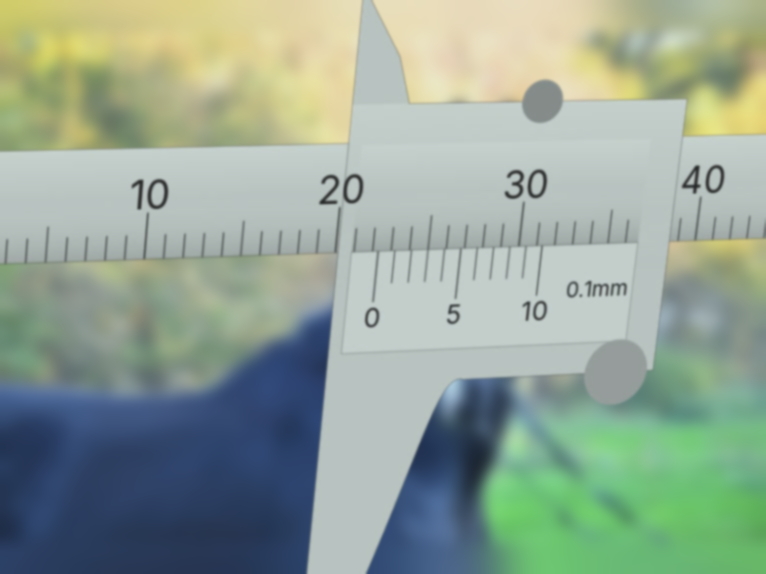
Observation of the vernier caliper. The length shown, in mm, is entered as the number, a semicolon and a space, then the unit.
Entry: 22.3; mm
